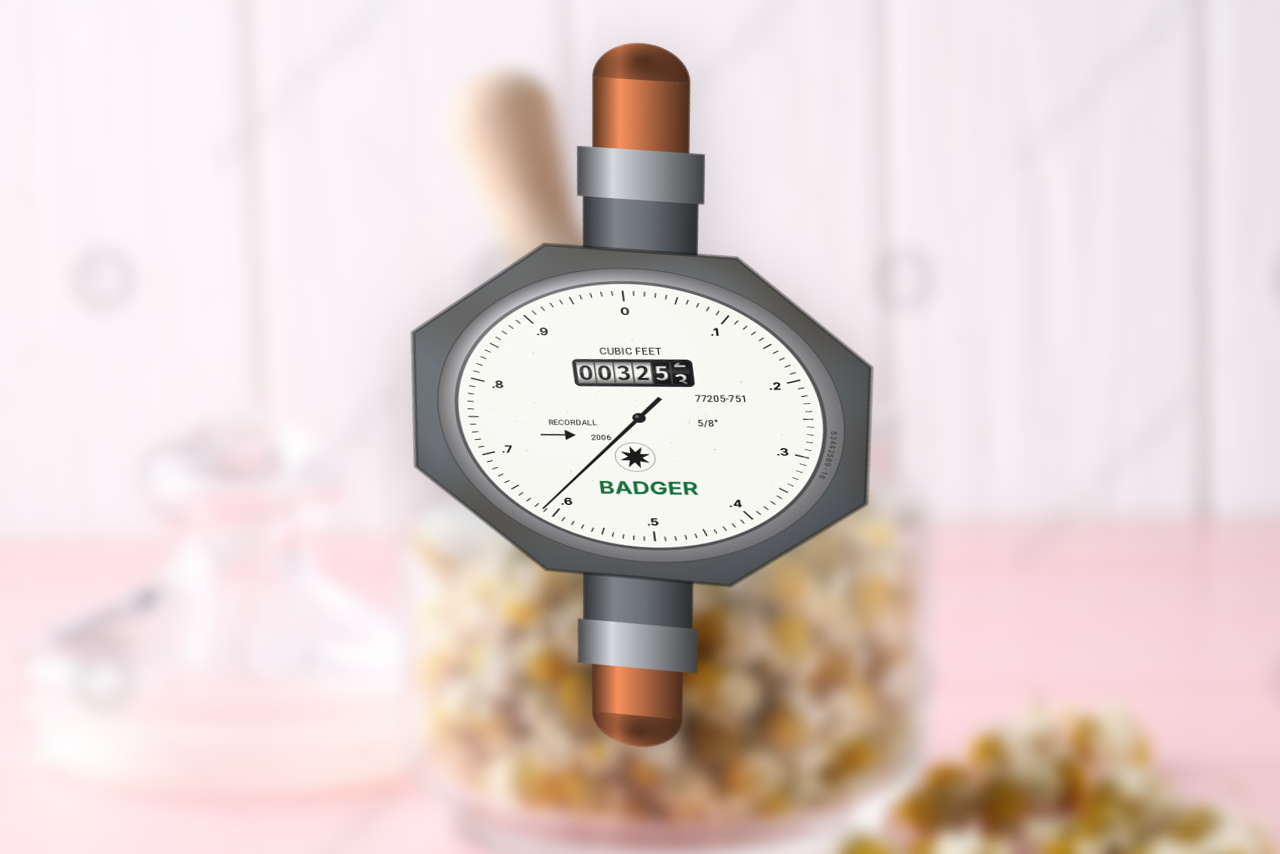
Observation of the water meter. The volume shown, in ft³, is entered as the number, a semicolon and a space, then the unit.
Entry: 3252.61; ft³
